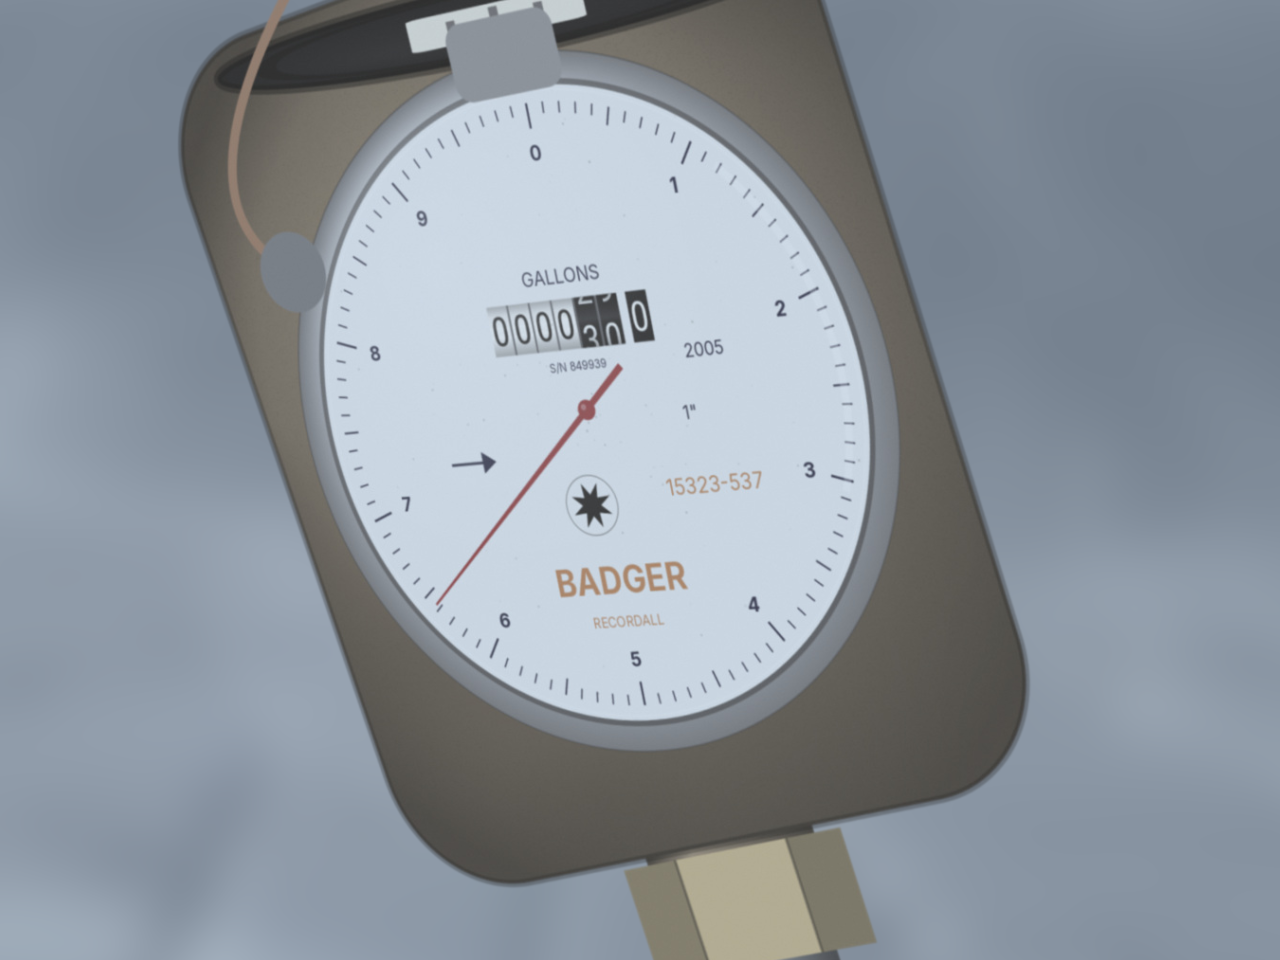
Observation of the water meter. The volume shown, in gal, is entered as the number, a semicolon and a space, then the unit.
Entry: 296.4; gal
